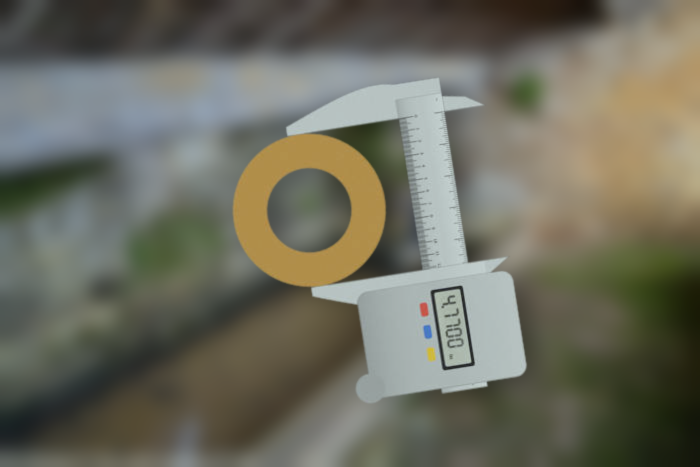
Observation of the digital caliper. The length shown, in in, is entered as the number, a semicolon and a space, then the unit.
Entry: 4.7700; in
